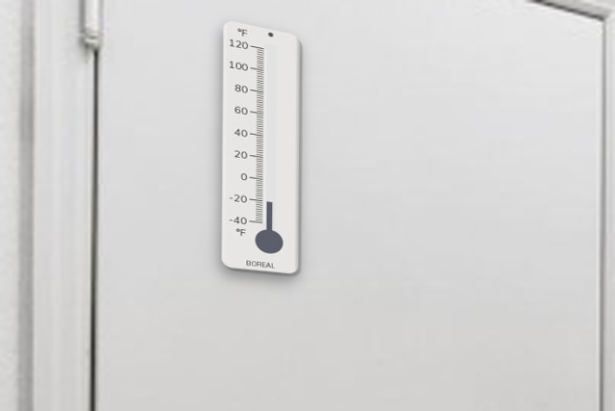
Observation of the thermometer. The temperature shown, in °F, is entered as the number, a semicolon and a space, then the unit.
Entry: -20; °F
